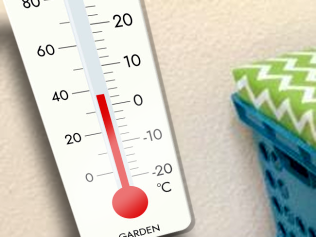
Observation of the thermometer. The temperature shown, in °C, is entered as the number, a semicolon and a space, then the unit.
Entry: 3; °C
